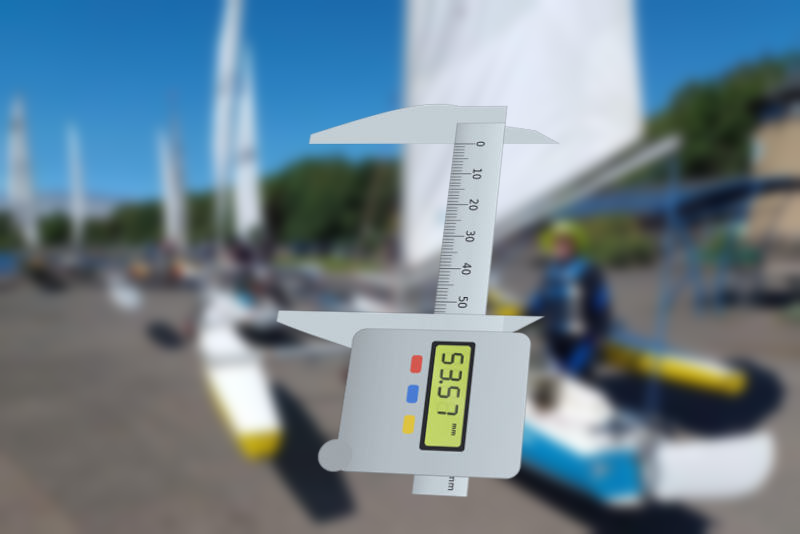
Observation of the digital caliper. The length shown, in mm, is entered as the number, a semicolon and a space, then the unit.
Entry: 53.57; mm
